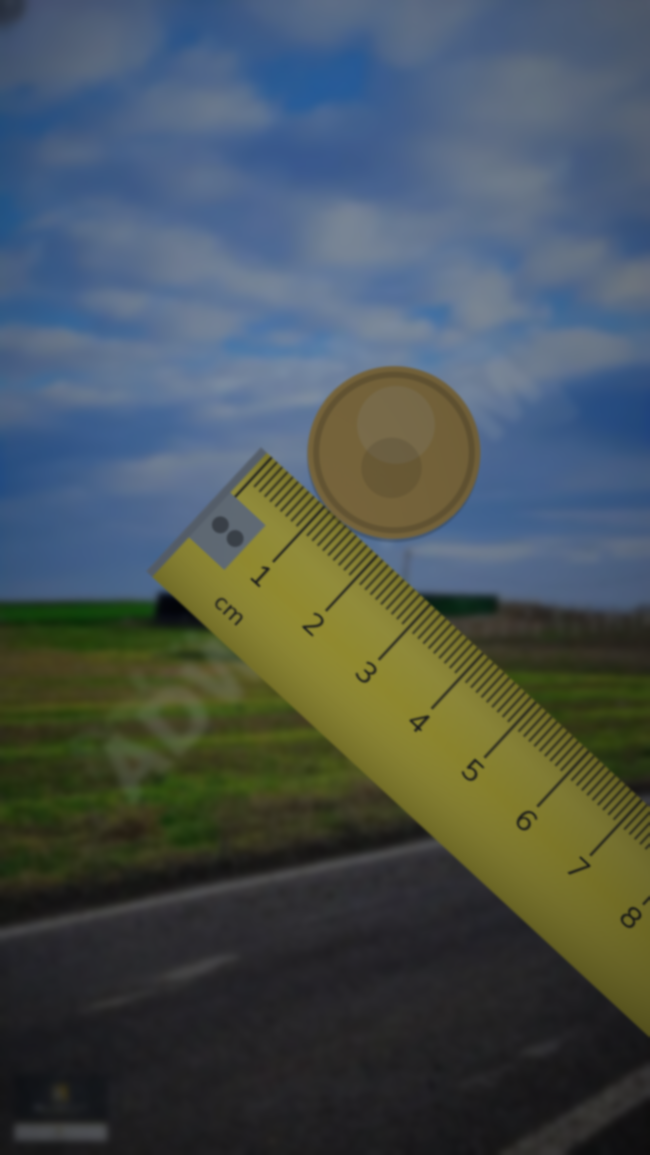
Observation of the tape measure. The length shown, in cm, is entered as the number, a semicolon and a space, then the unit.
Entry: 2.4; cm
